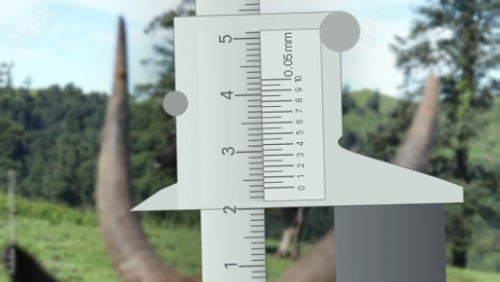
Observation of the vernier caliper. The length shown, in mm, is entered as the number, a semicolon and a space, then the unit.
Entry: 23.6; mm
